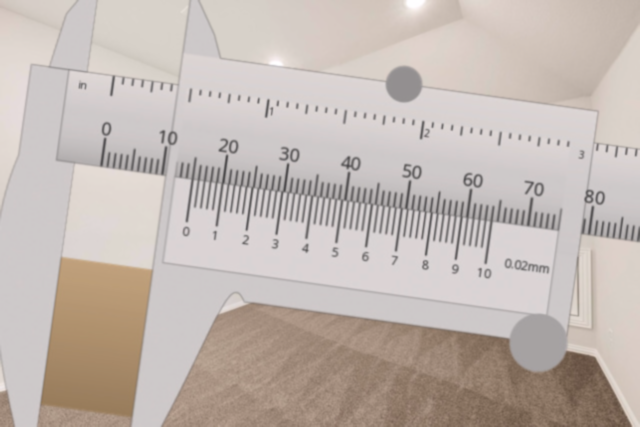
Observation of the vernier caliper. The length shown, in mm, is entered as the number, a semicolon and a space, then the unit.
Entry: 15.0; mm
